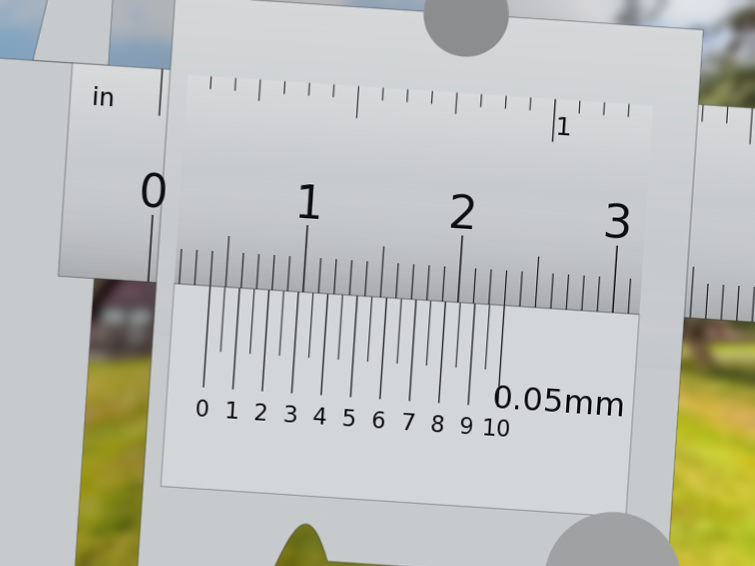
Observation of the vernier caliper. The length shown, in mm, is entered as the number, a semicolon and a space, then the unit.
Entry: 4.0; mm
